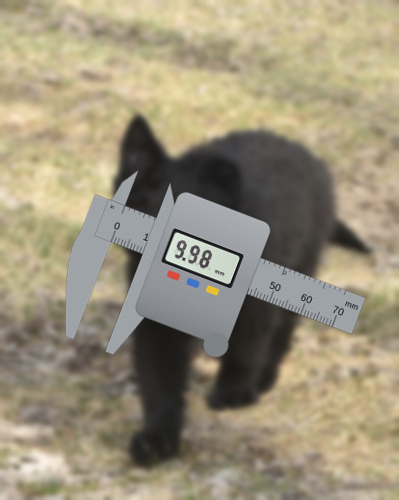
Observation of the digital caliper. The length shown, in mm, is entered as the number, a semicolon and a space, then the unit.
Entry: 9.98; mm
